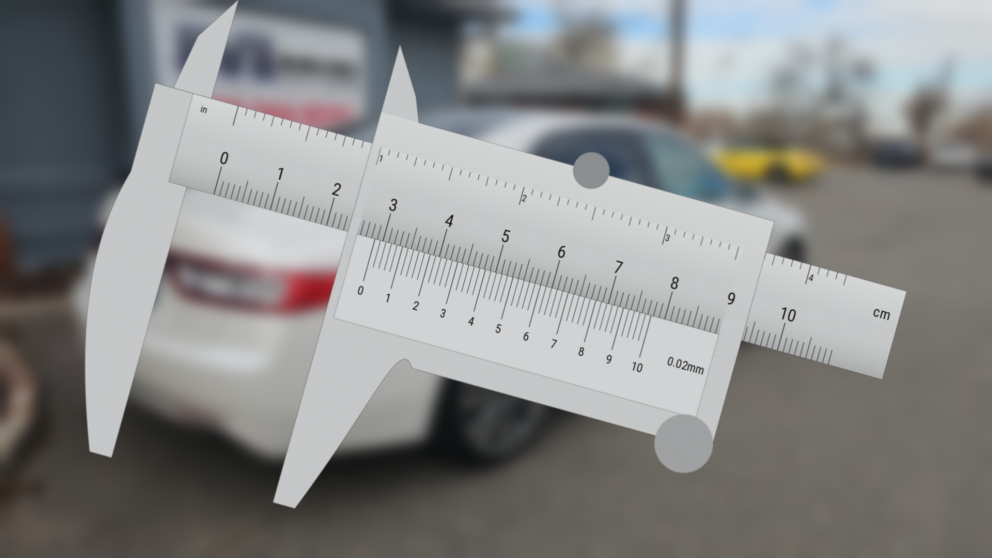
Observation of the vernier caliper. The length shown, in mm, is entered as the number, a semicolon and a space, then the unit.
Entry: 28.6; mm
